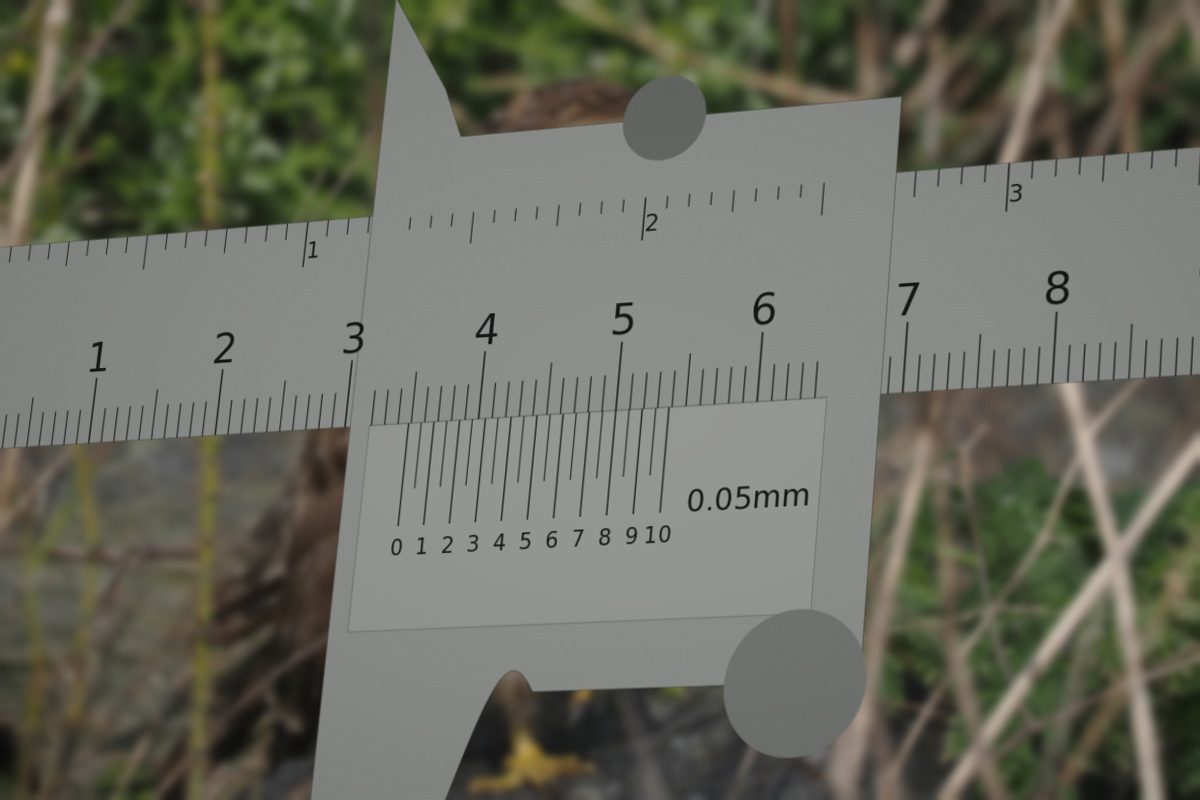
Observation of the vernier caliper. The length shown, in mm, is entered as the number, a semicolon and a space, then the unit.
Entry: 34.8; mm
